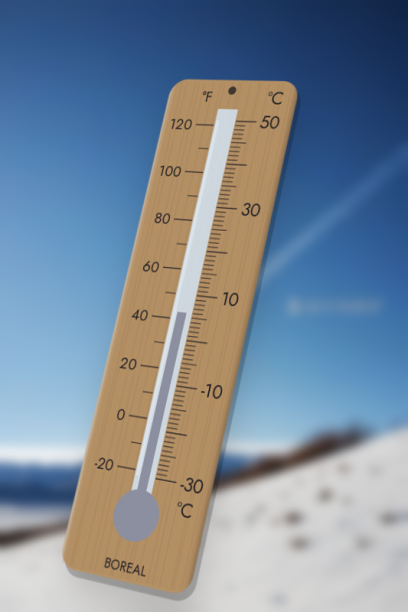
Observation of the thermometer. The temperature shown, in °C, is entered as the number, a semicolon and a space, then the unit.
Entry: 6; °C
